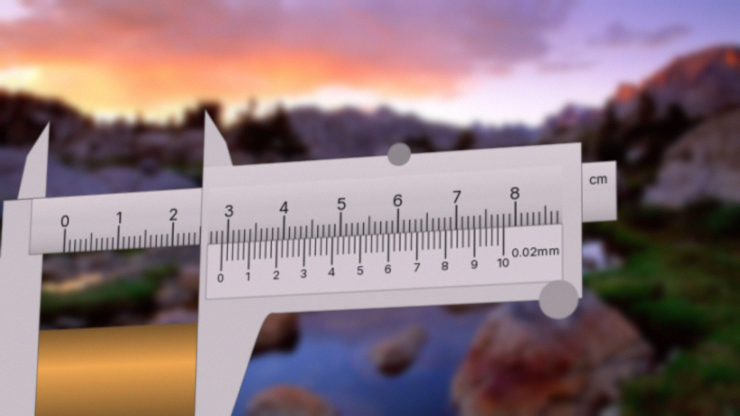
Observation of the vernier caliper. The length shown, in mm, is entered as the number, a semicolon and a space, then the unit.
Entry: 29.0; mm
